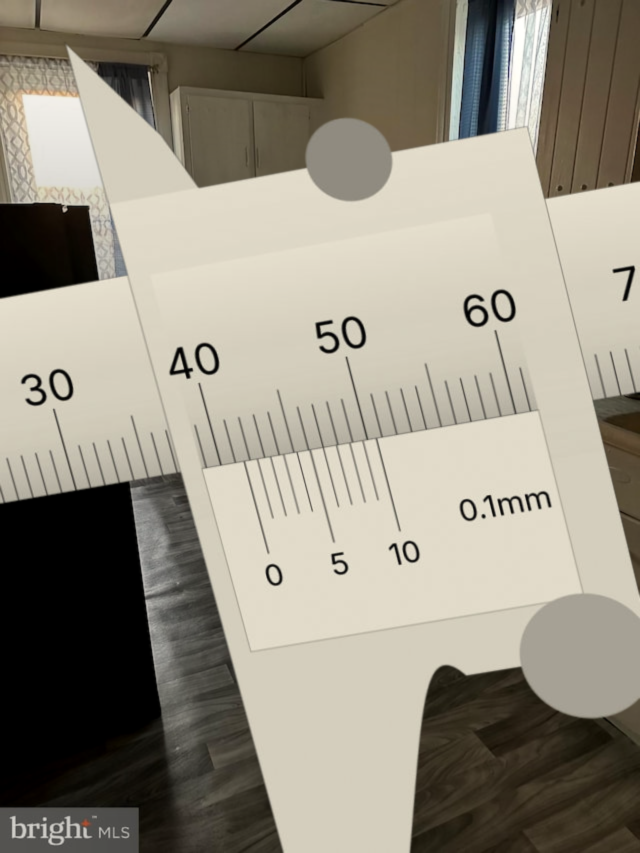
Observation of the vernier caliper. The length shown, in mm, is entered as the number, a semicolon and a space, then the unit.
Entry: 41.6; mm
